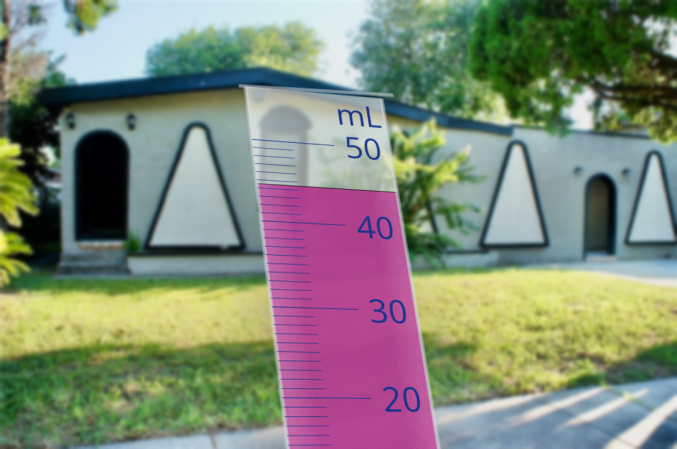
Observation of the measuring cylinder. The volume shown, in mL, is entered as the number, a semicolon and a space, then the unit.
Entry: 44.5; mL
